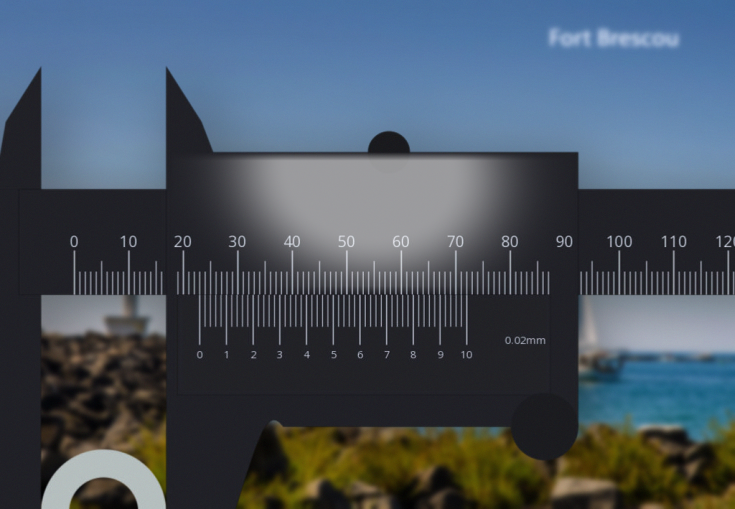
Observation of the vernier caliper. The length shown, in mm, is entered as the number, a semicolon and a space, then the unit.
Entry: 23.0; mm
